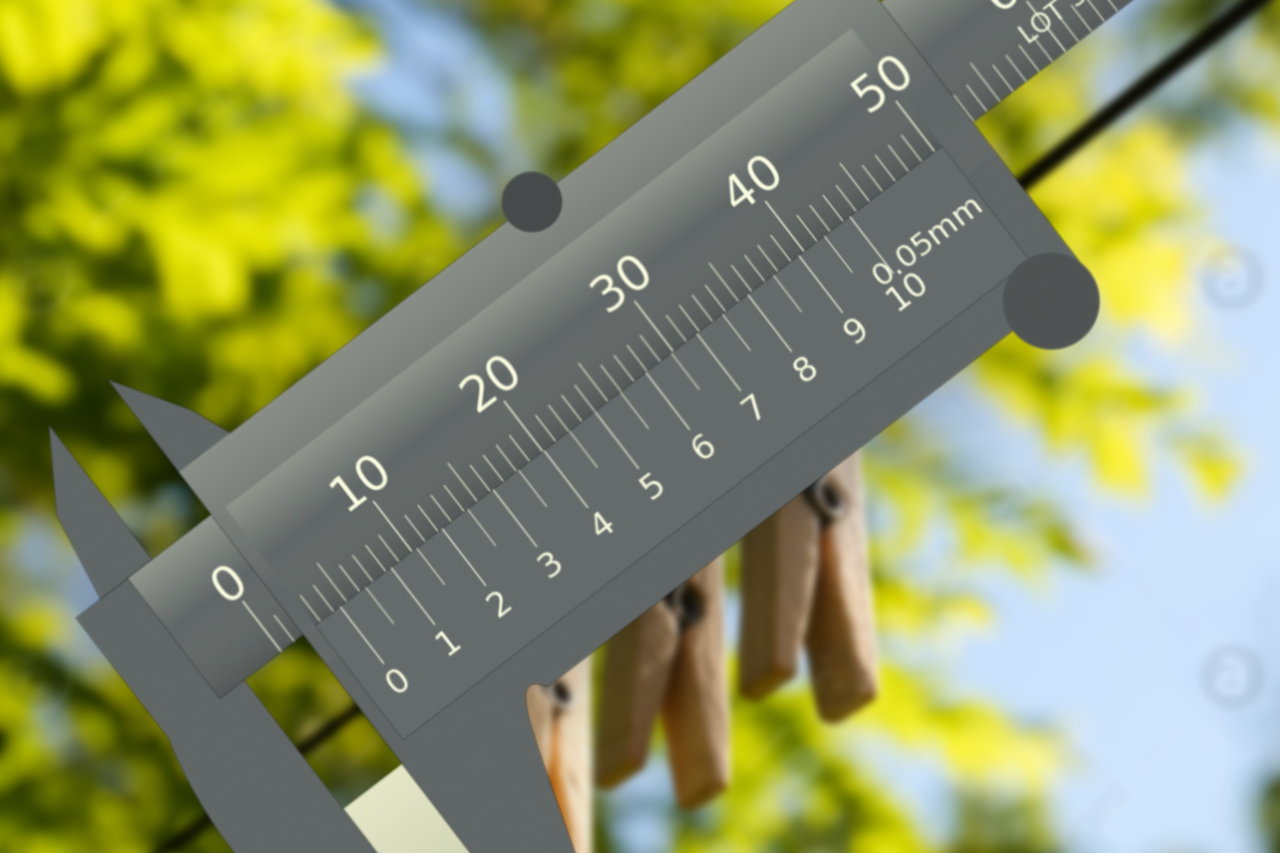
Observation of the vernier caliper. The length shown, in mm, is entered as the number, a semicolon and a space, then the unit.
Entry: 4.5; mm
